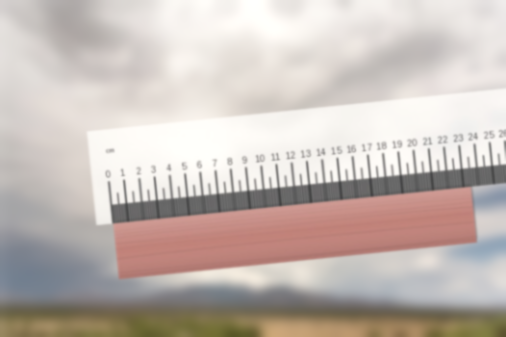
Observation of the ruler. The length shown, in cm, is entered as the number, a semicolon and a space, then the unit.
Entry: 23.5; cm
